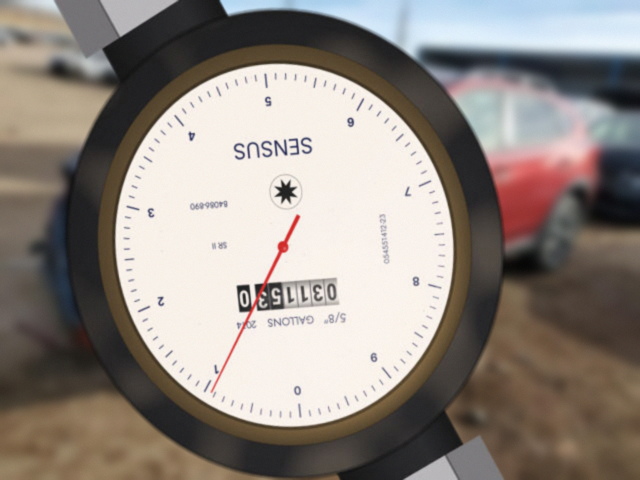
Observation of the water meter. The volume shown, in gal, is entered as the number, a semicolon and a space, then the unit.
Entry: 311530.9; gal
